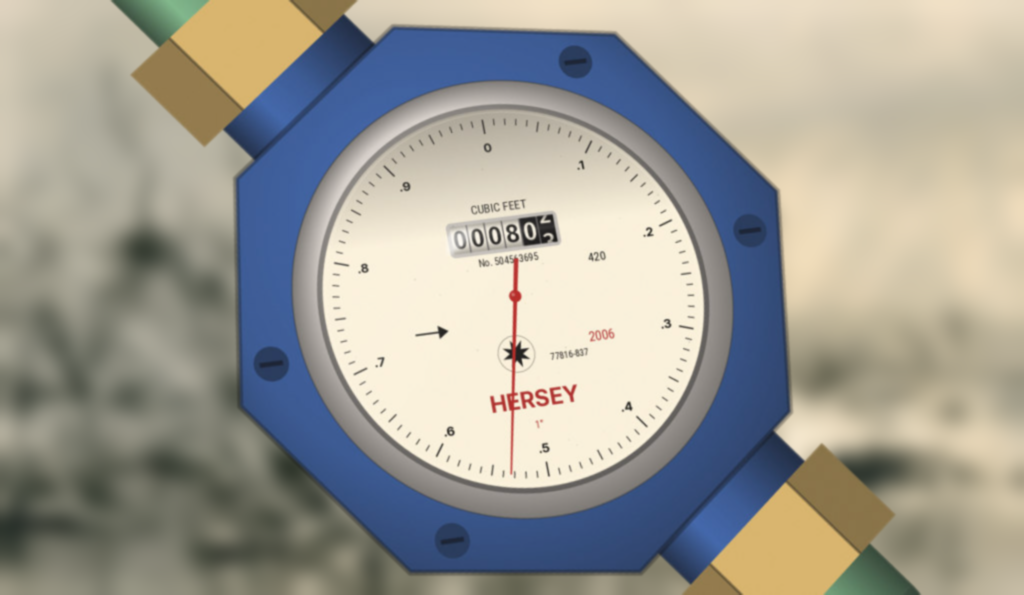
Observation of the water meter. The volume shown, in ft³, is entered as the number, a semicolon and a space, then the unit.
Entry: 802.53; ft³
